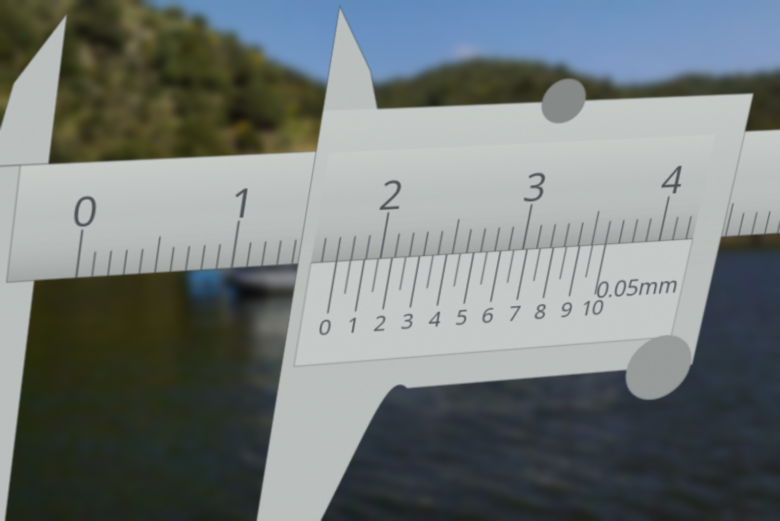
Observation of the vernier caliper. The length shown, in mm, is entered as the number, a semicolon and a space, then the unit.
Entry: 17.0; mm
